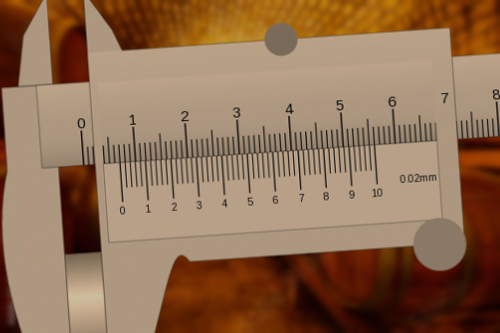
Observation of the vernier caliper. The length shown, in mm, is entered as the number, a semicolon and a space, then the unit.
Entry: 7.0; mm
